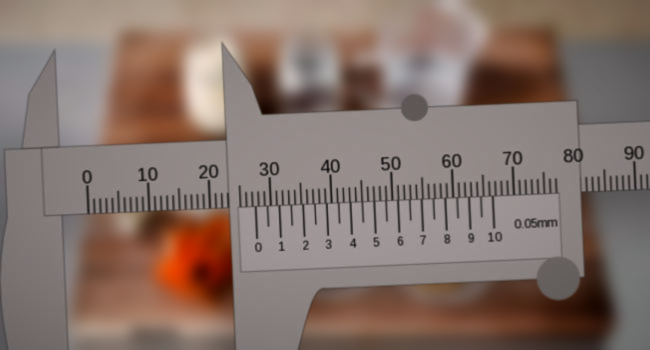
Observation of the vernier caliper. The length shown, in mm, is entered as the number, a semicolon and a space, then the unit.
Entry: 27.5; mm
